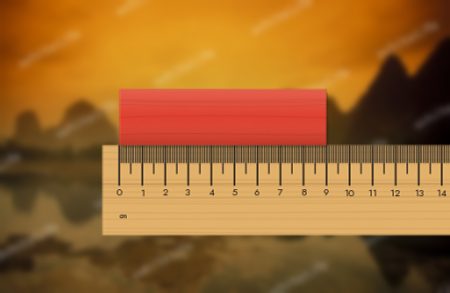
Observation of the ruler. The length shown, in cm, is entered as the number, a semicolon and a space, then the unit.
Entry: 9; cm
